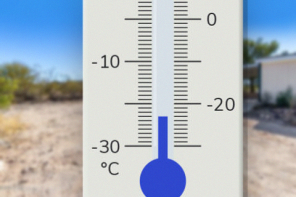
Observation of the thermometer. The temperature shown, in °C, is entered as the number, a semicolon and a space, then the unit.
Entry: -23; °C
